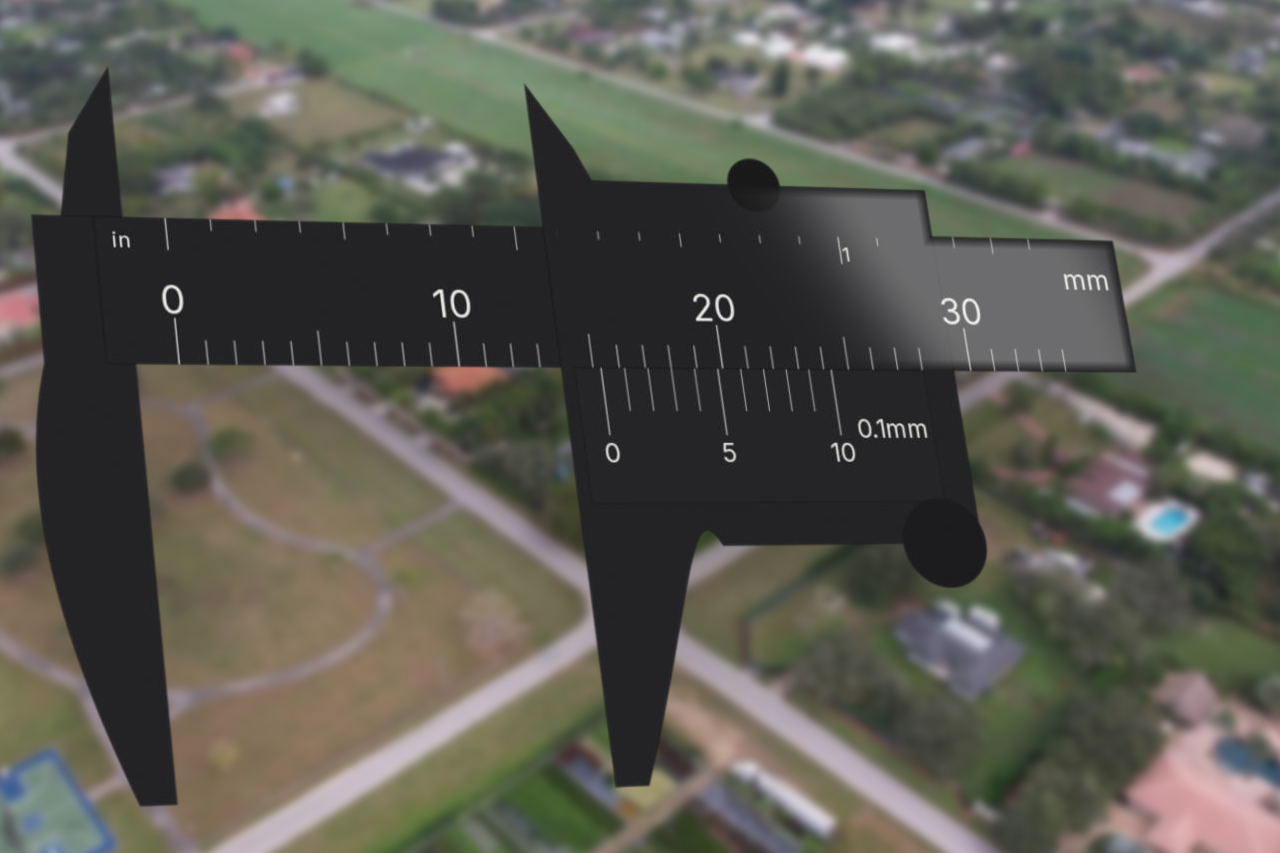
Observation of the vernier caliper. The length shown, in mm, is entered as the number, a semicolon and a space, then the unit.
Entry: 15.3; mm
